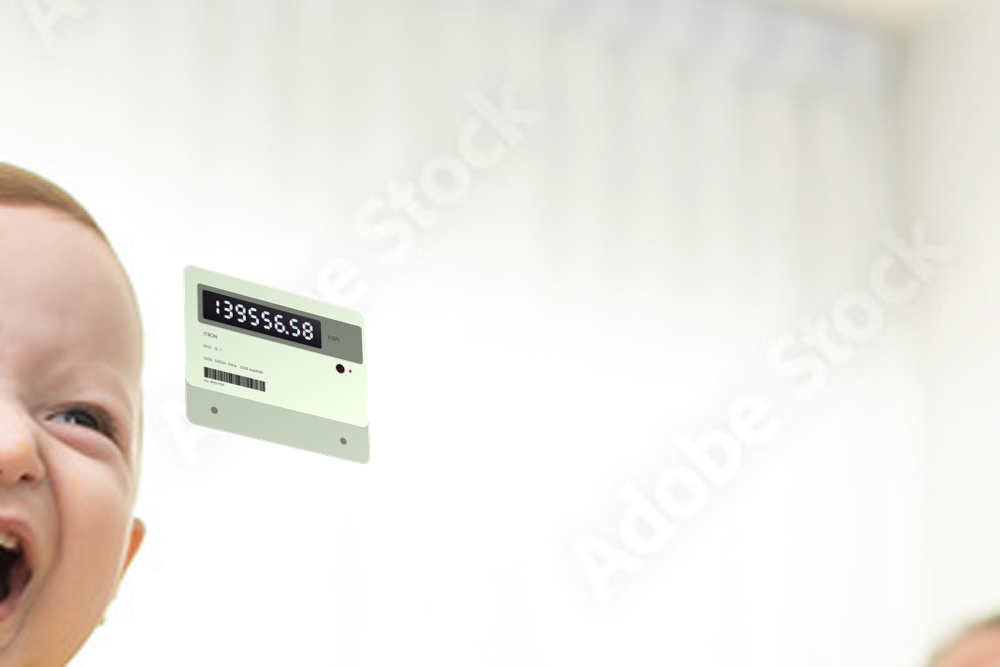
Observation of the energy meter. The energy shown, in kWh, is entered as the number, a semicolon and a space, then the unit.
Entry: 139556.58; kWh
